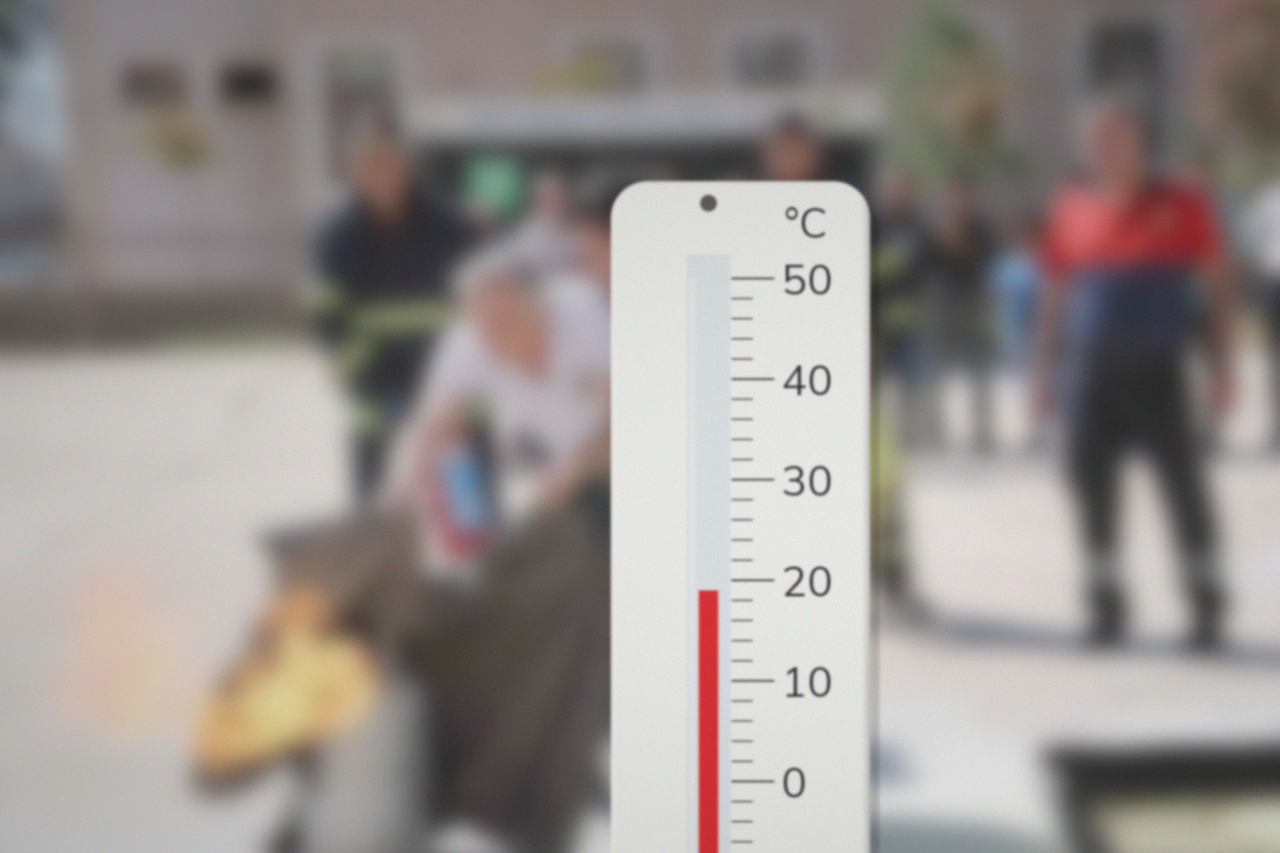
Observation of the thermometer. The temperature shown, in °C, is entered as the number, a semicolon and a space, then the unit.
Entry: 19; °C
